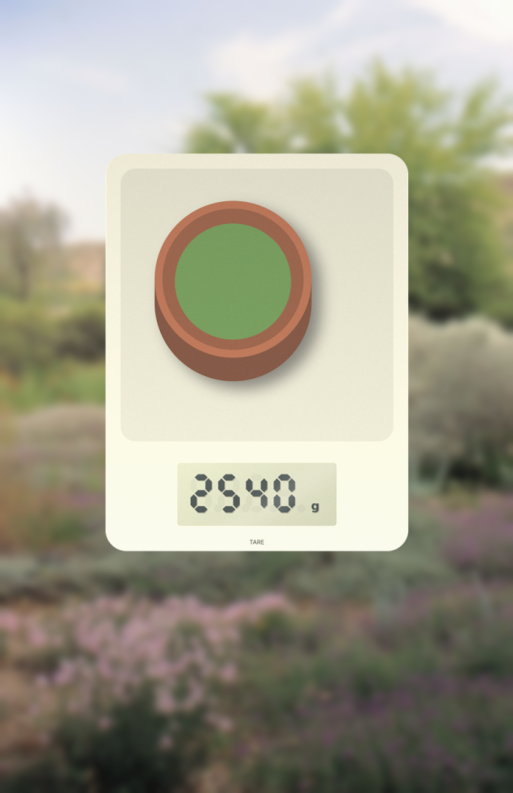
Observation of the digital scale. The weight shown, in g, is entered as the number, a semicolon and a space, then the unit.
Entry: 2540; g
